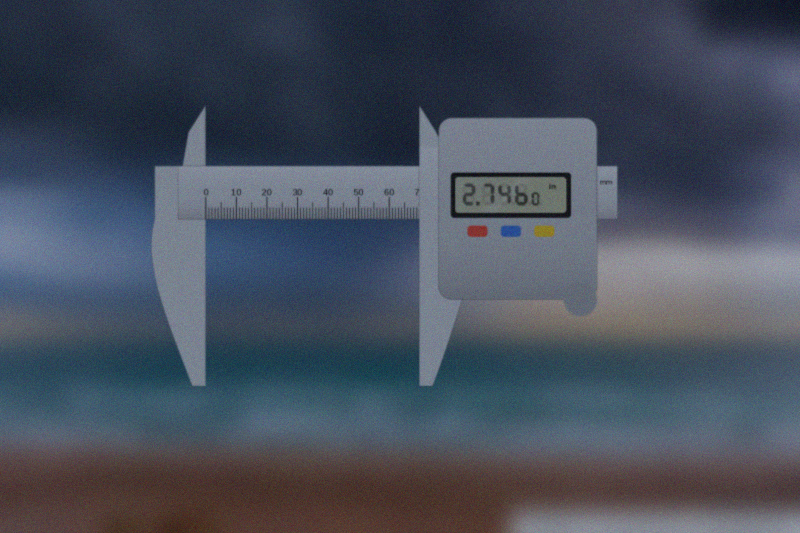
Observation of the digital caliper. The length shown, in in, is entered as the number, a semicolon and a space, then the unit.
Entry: 2.7460; in
